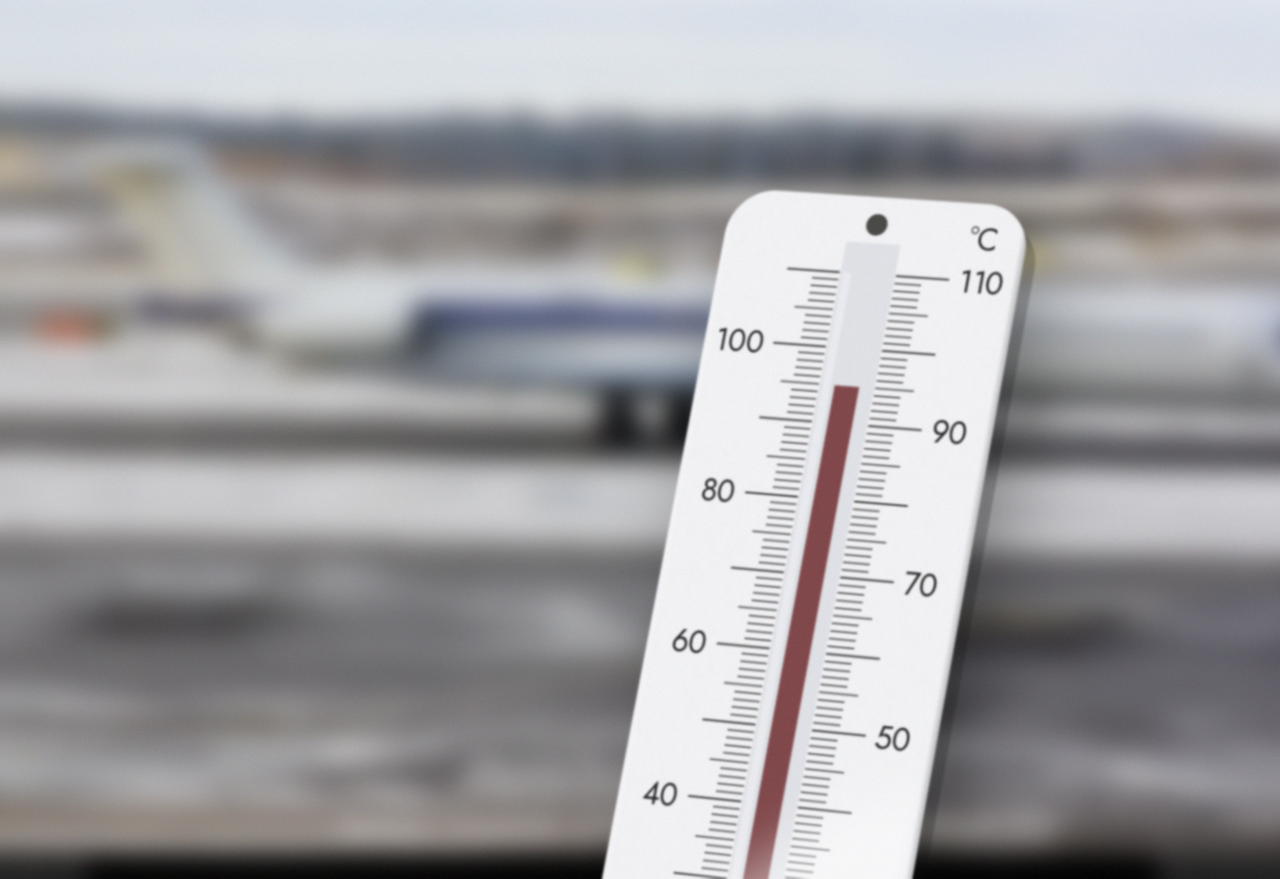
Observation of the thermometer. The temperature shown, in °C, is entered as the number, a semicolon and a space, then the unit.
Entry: 95; °C
